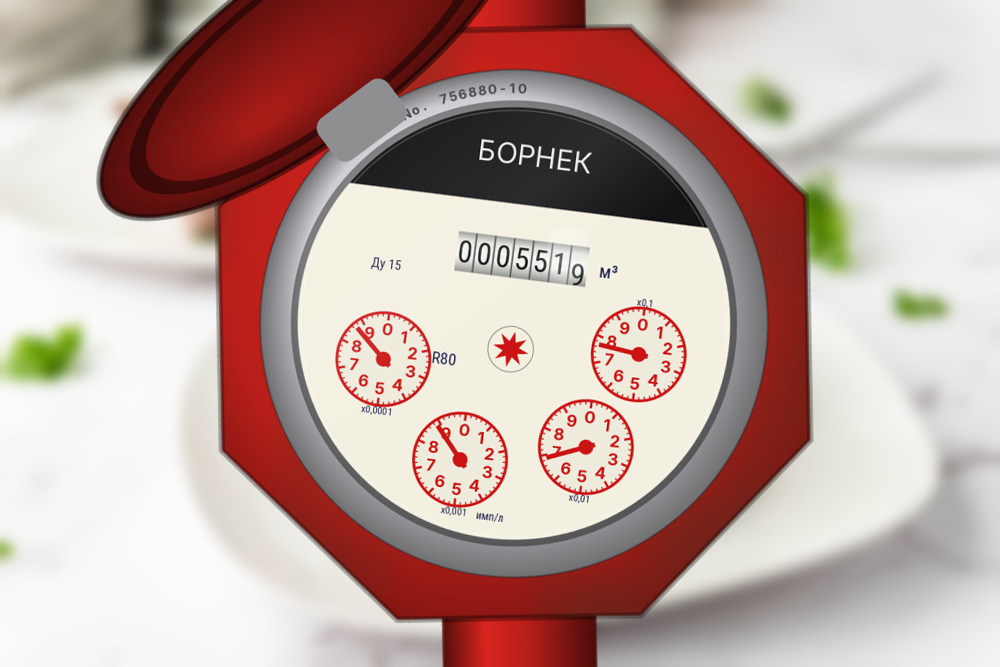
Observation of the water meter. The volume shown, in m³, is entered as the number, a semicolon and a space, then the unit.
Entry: 5518.7688; m³
